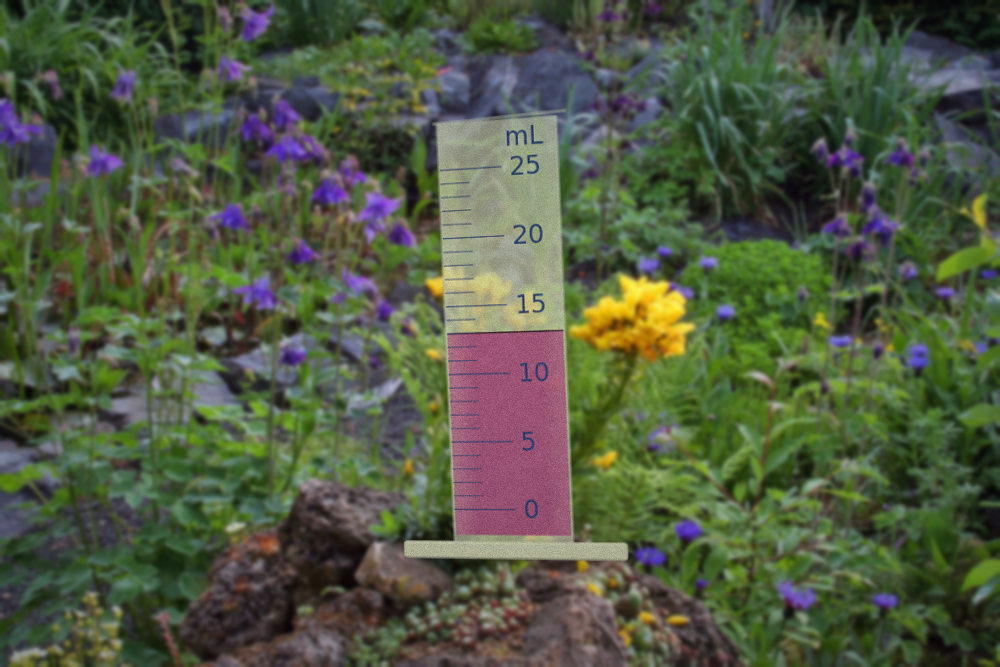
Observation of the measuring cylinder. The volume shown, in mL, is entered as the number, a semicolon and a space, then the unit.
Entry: 13; mL
